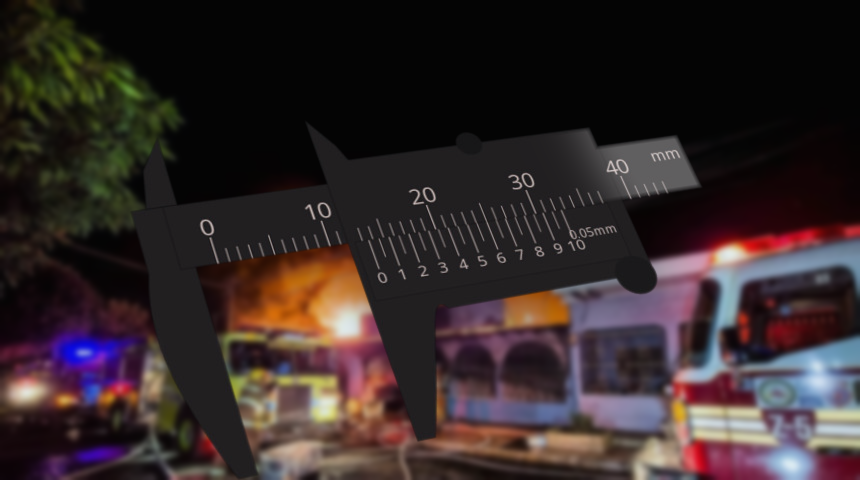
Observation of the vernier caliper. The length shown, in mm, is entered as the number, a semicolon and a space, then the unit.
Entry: 13.6; mm
